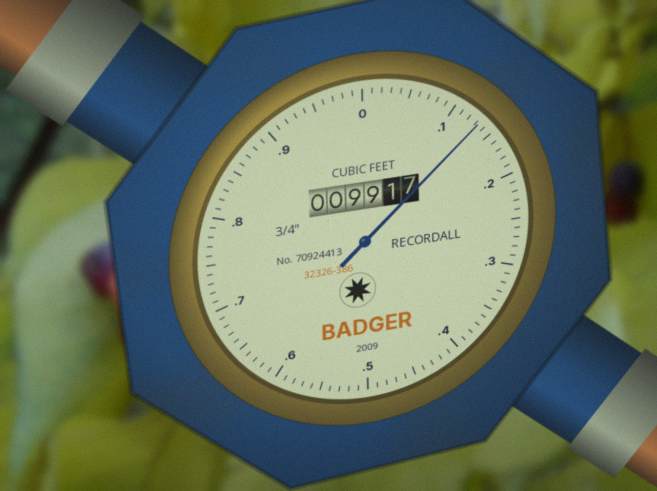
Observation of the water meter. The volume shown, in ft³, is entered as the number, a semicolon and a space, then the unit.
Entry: 9917.13; ft³
